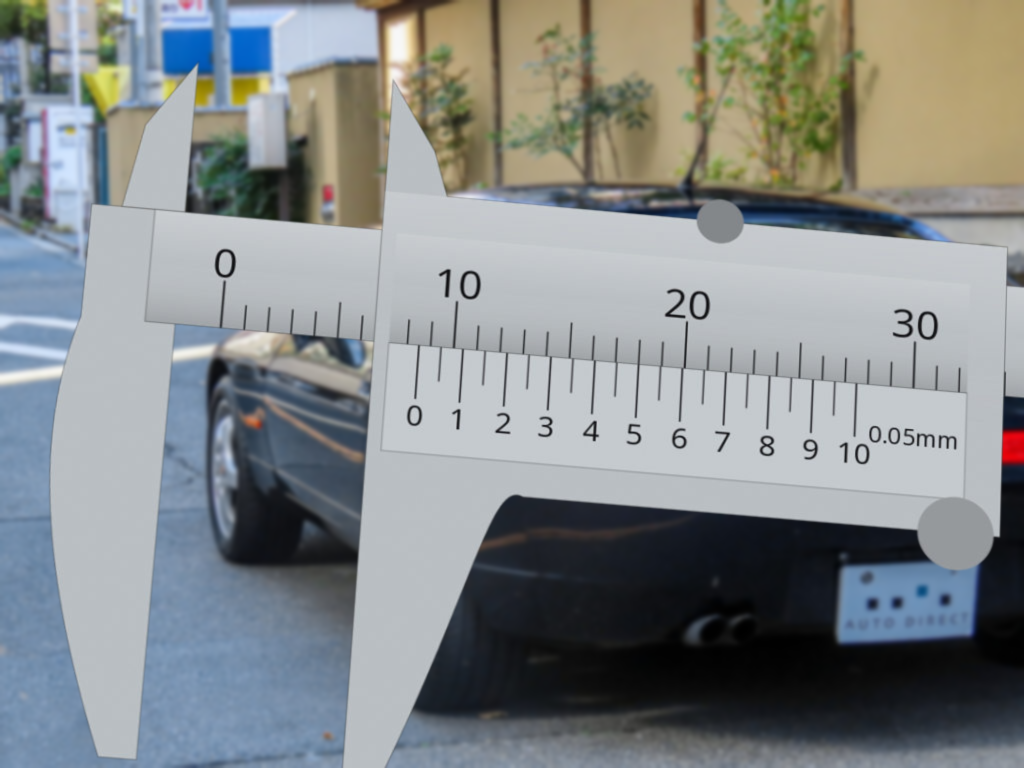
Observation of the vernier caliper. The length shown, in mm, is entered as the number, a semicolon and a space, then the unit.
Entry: 8.5; mm
